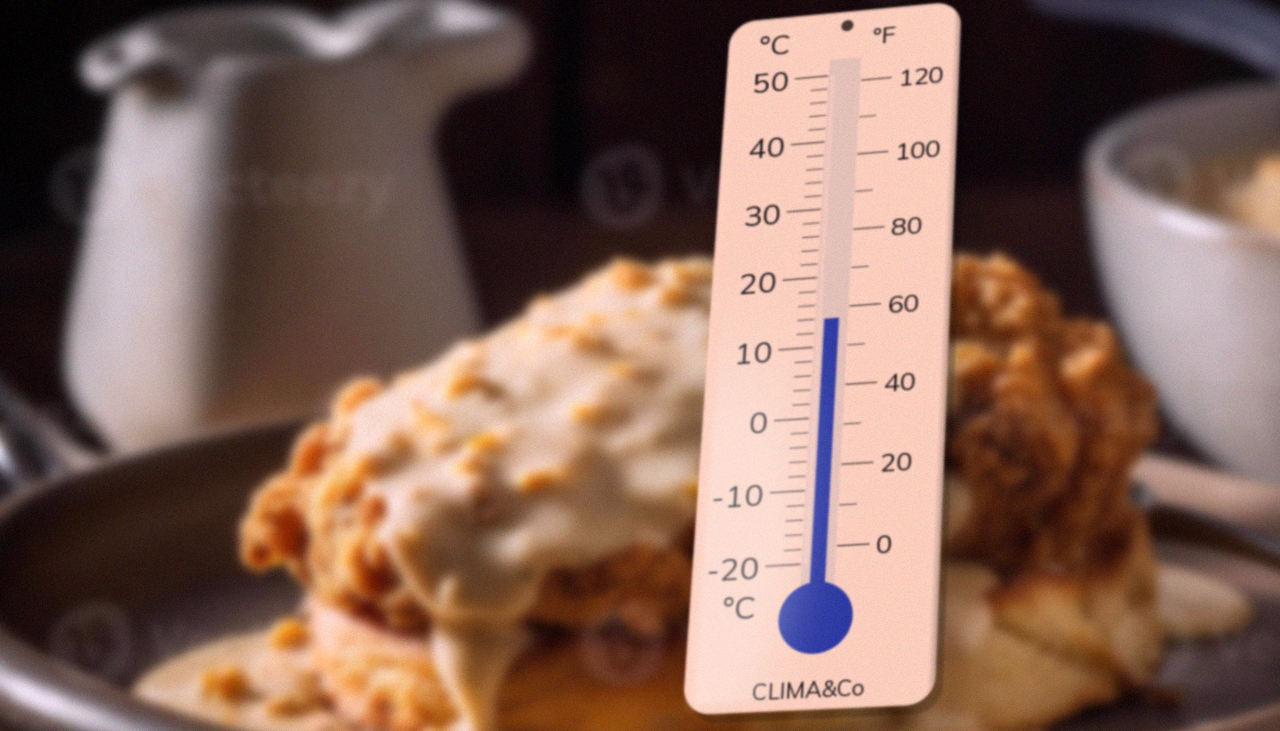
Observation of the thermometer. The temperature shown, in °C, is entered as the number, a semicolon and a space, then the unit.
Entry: 14; °C
